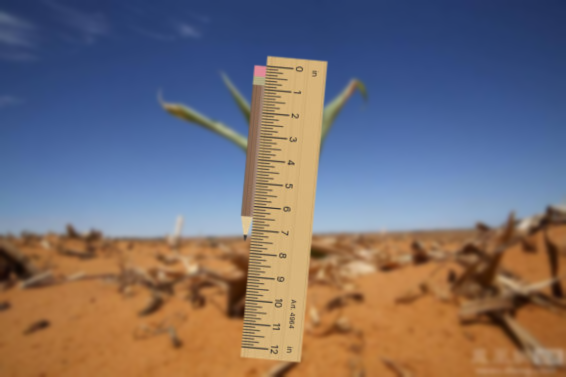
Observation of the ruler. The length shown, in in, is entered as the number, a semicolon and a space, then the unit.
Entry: 7.5; in
